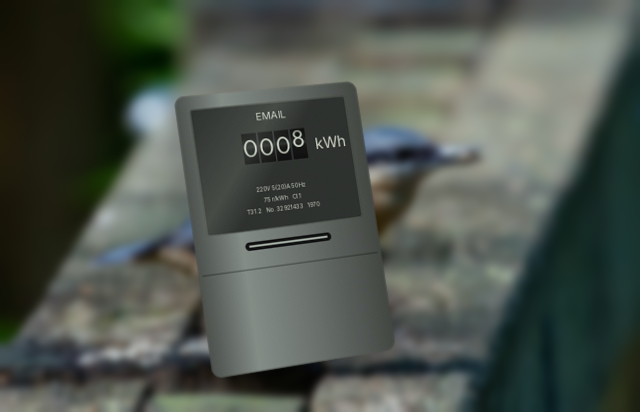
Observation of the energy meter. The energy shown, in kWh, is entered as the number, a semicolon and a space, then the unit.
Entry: 8; kWh
